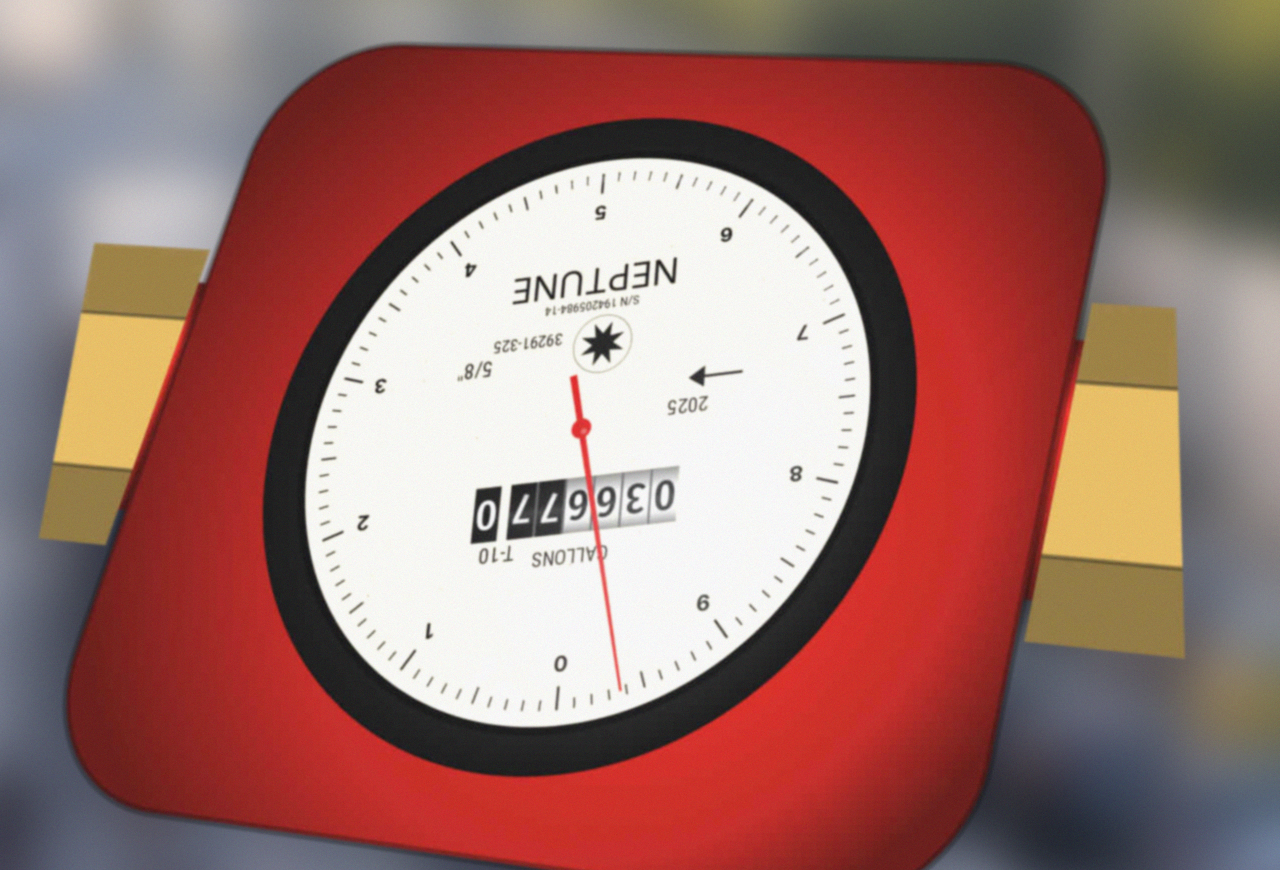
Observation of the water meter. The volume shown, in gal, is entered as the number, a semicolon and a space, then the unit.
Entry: 366769.6; gal
